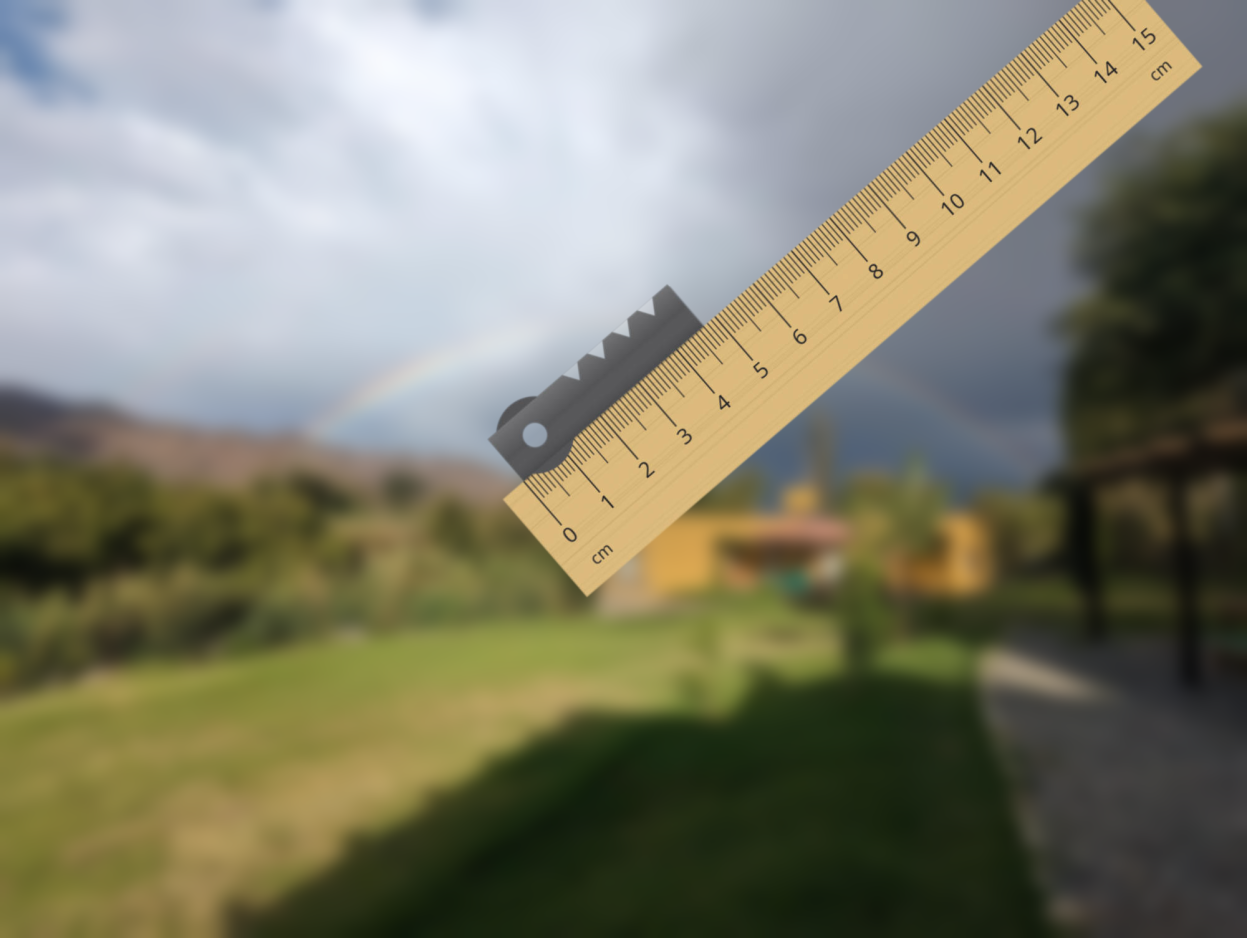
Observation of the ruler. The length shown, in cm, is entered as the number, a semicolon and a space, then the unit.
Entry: 4.7; cm
